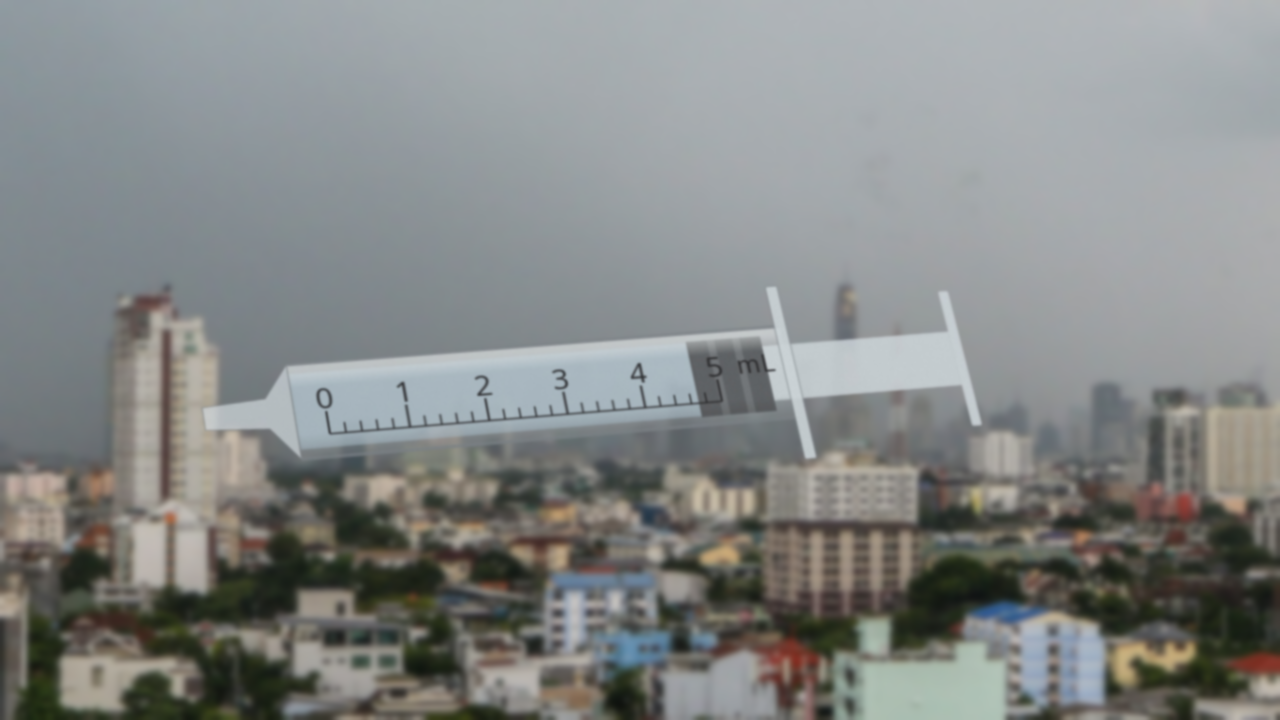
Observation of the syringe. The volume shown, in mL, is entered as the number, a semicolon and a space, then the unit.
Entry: 4.7; mL
